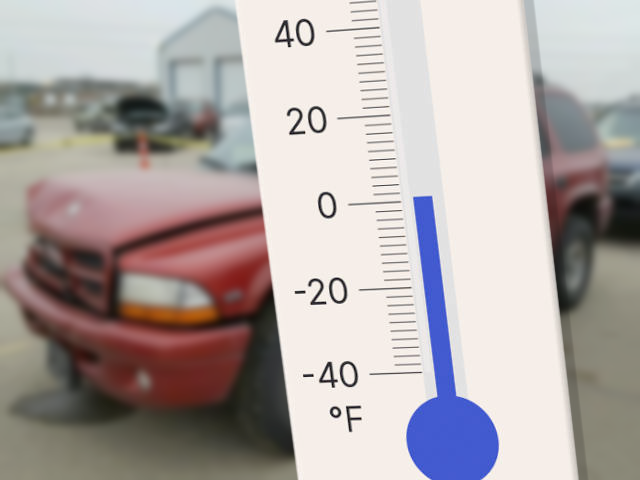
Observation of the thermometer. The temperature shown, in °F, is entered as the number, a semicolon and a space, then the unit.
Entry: 1; °F
